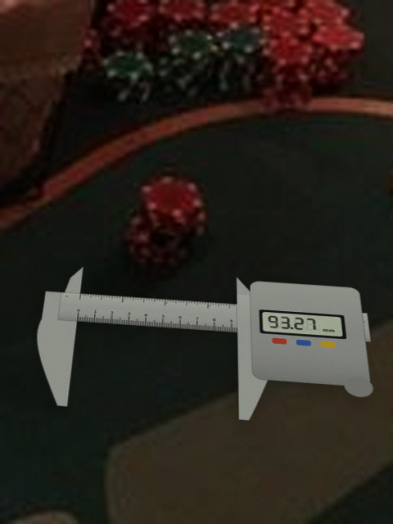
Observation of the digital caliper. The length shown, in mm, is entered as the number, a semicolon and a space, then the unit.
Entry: 93.27; mm
